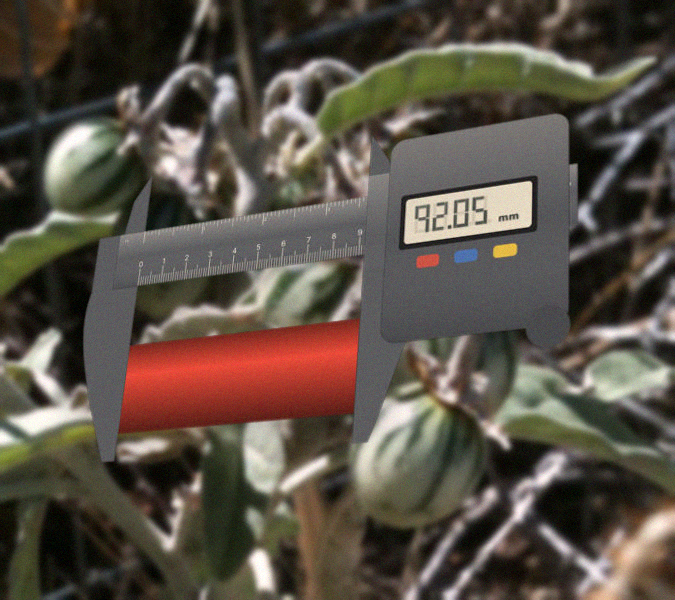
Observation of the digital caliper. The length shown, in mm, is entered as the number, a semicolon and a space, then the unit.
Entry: 92.05; mm
